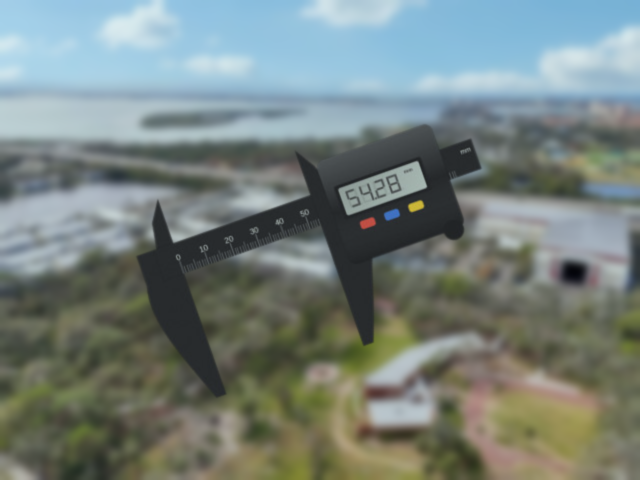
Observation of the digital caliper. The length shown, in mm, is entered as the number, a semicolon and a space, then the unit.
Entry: 54.28; mm
